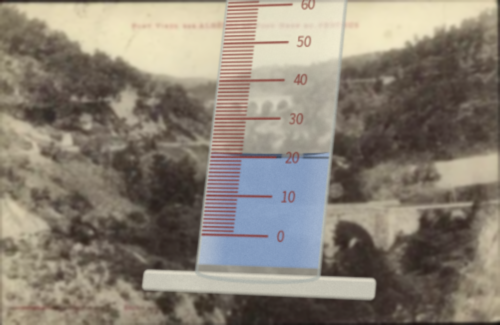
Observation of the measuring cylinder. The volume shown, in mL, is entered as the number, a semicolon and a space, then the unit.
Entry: 20; mL
